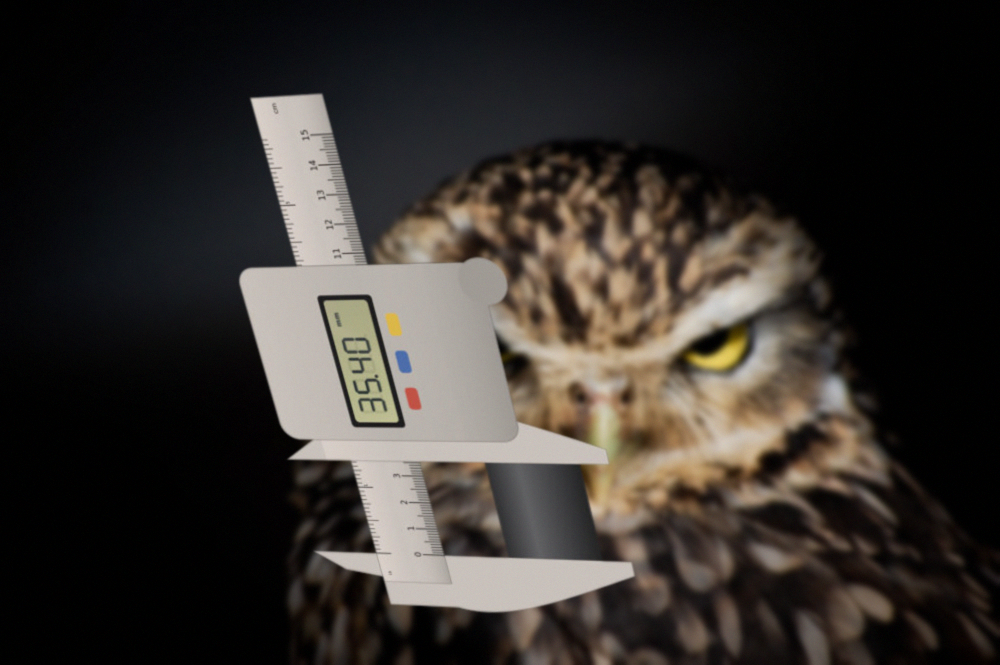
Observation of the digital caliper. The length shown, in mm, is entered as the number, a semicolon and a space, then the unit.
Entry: 35.40; mm
